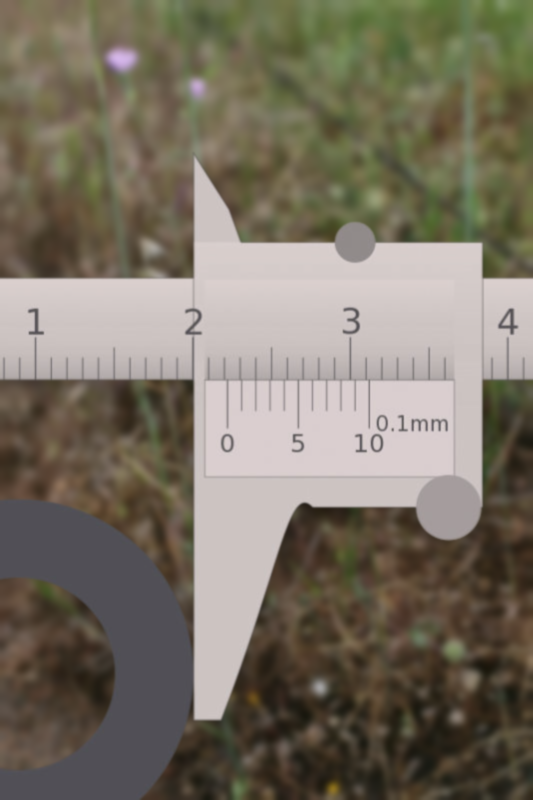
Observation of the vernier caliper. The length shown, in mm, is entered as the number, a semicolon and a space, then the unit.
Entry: 22.2; mm
